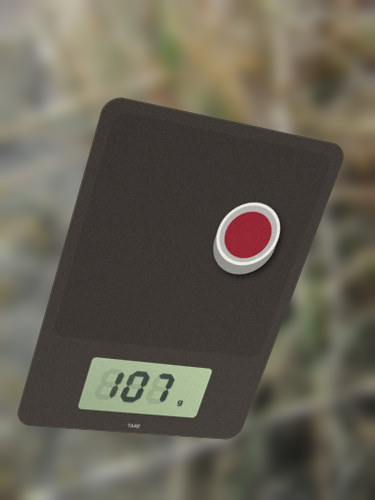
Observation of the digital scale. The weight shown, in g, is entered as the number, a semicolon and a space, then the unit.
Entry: 107; g
